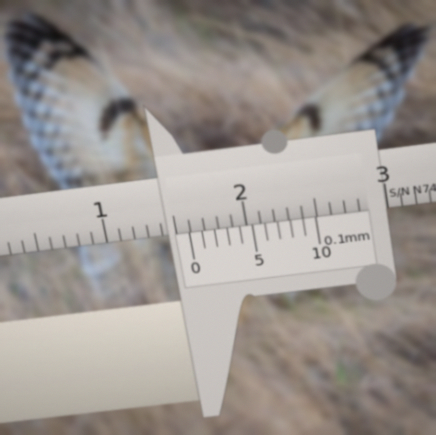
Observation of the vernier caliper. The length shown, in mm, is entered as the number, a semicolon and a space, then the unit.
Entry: 15.9; mm
